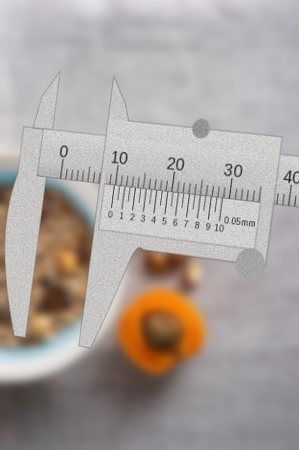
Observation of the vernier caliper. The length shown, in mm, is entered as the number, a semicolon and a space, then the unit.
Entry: 9.8; mm
